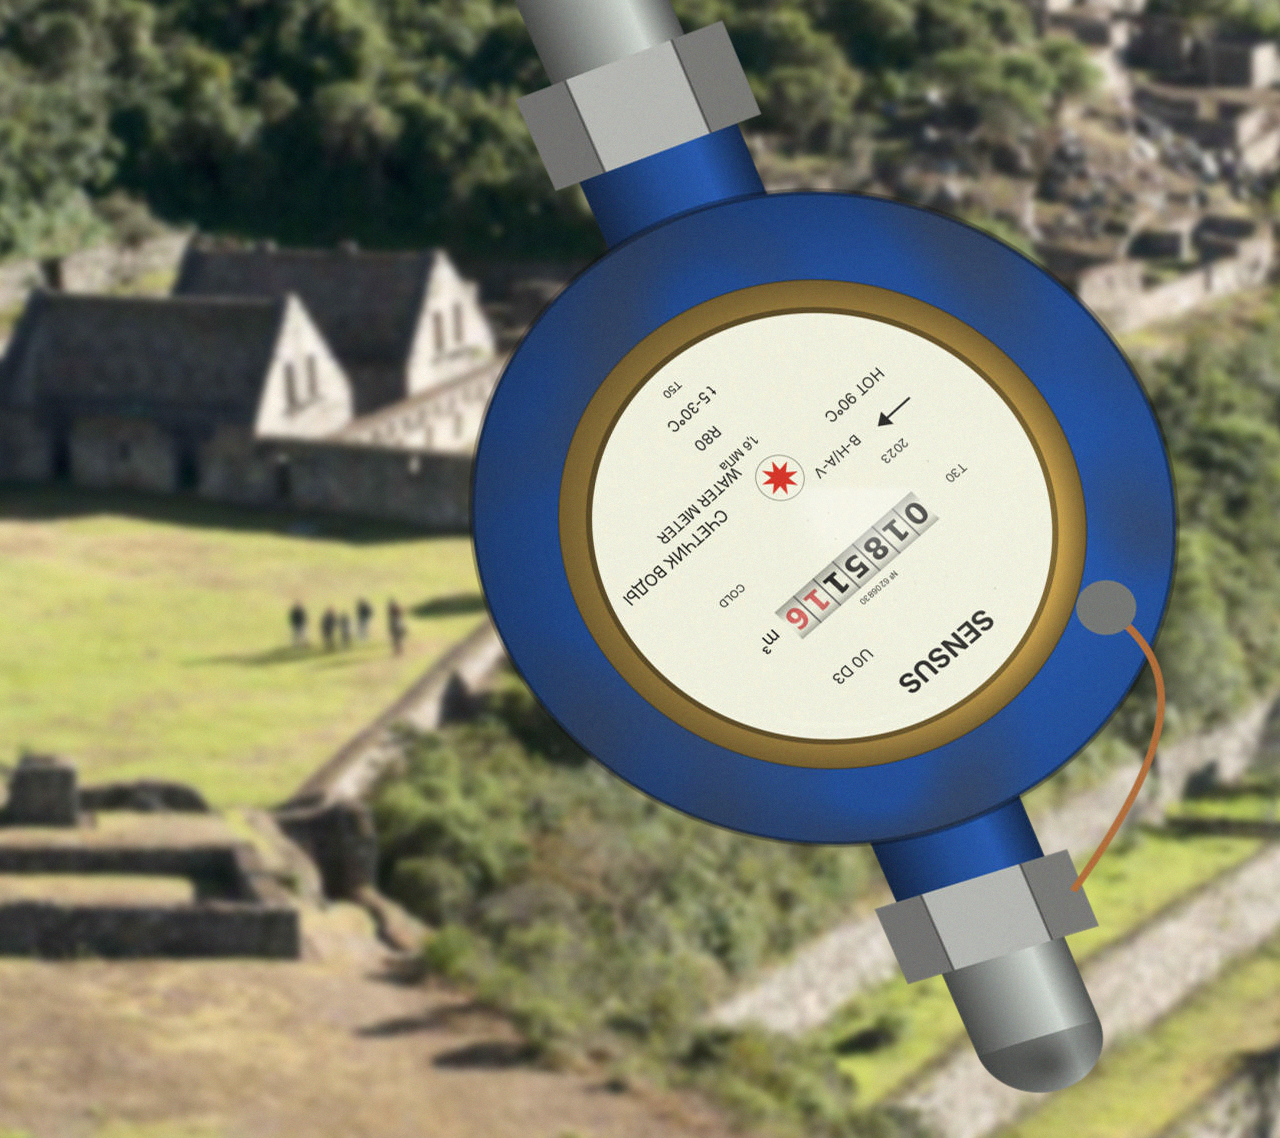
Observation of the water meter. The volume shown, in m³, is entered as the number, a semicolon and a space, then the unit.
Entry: 1851.16; m³
